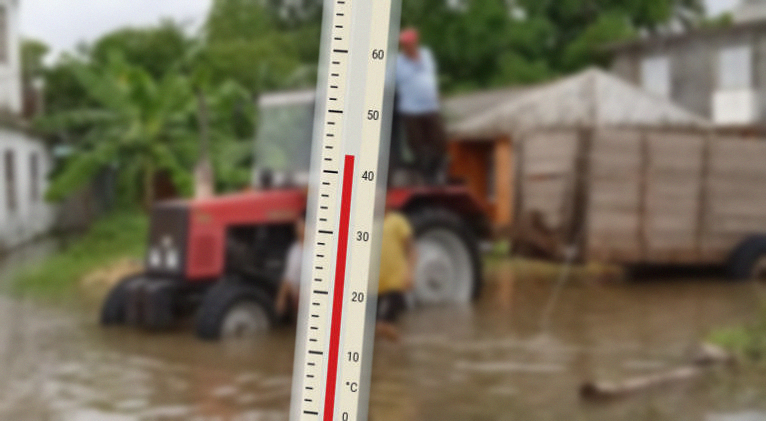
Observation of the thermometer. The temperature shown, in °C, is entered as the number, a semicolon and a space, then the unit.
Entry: 43; °C
